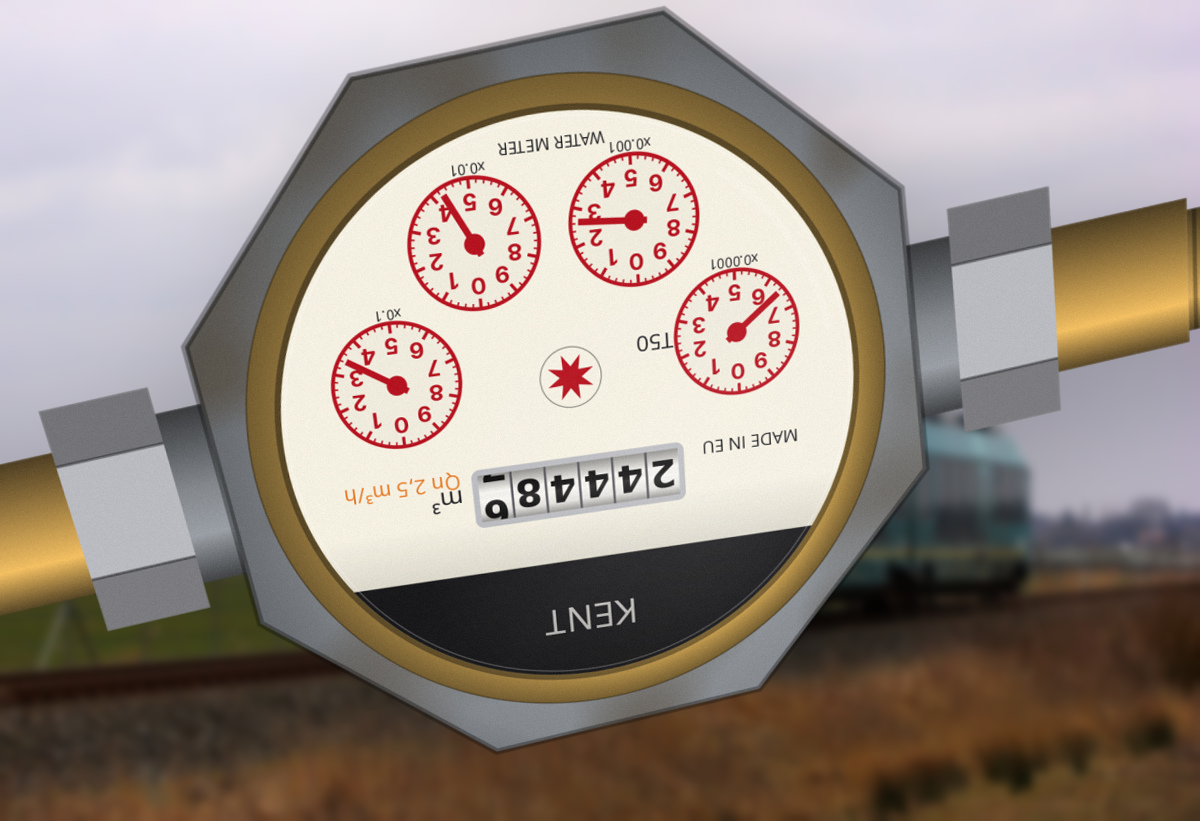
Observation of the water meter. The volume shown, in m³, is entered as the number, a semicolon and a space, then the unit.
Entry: 244486.3426; m³
